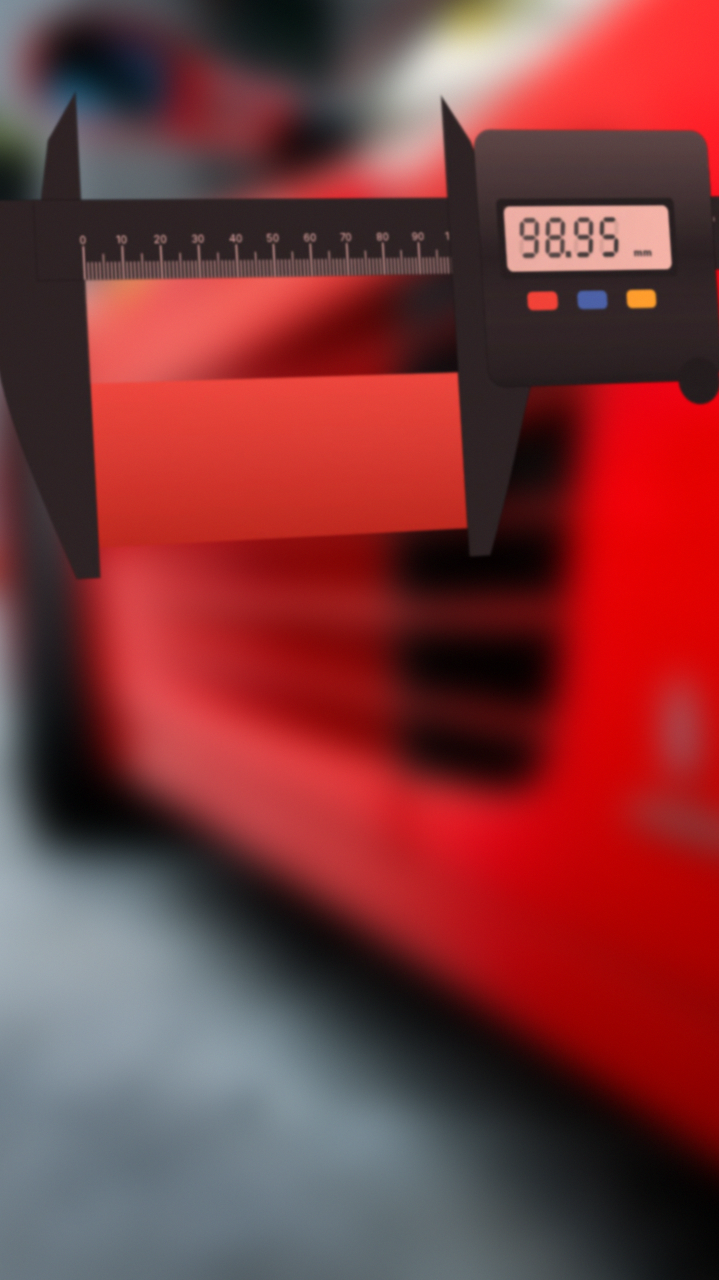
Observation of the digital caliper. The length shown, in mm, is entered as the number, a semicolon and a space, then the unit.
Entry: 98.95; mm
